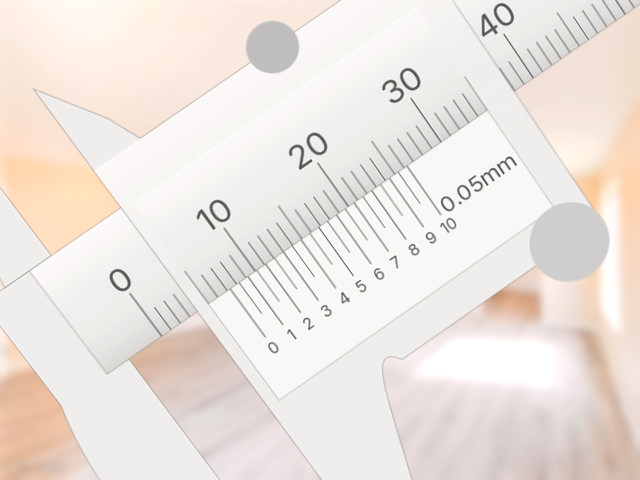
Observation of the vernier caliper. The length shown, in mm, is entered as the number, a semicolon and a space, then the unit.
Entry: 7.3; mm
